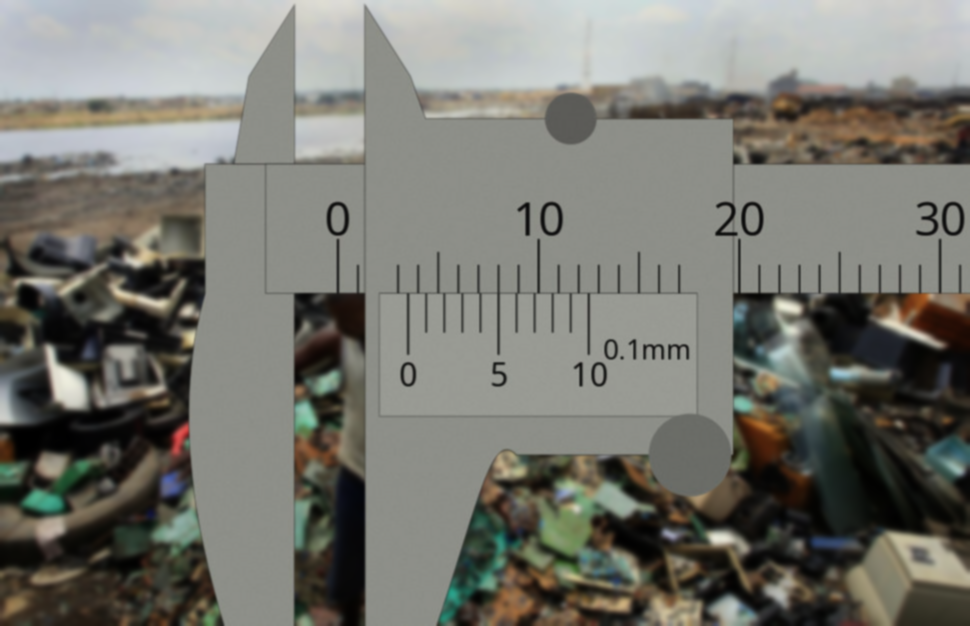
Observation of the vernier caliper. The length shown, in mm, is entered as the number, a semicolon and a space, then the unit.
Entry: 3.5; mm
